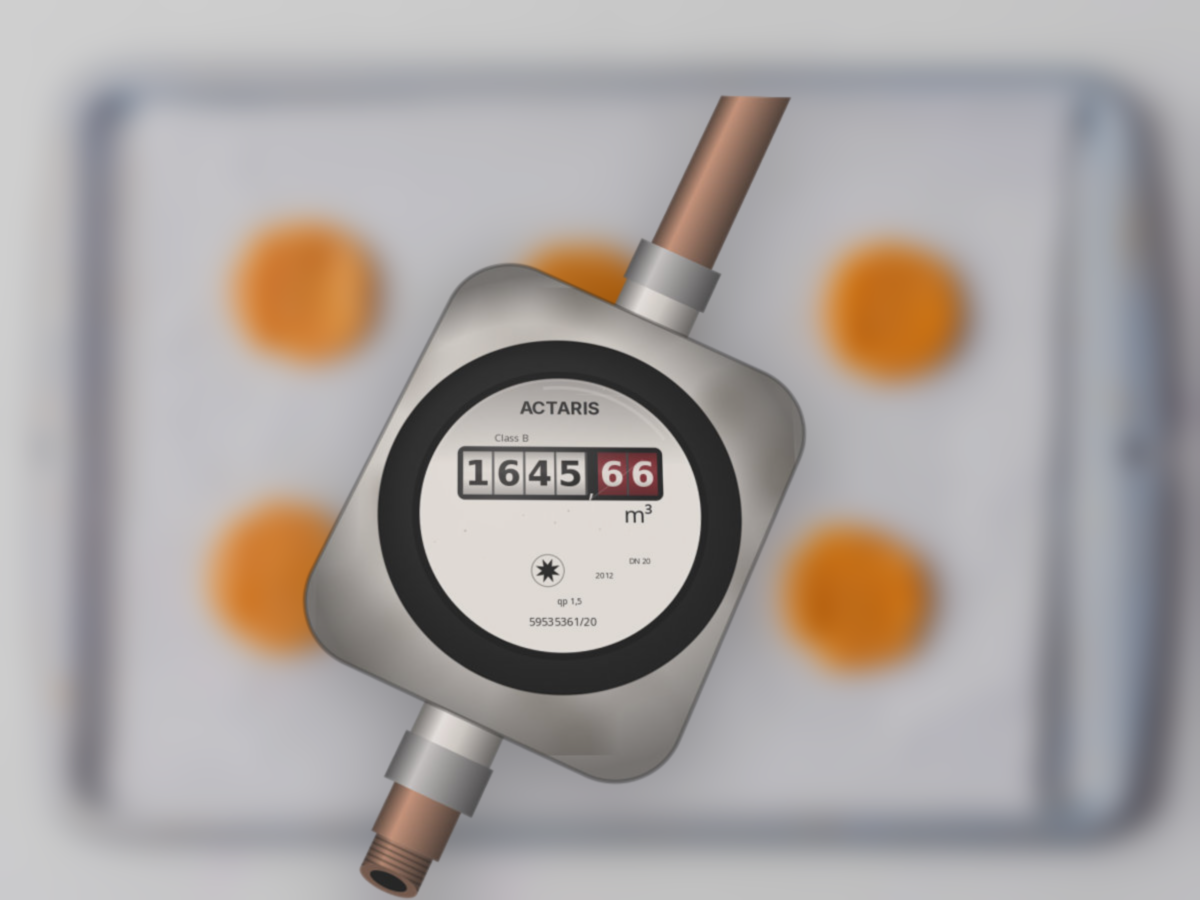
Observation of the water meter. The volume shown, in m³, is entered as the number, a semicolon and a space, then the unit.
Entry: 1645.66; m³
